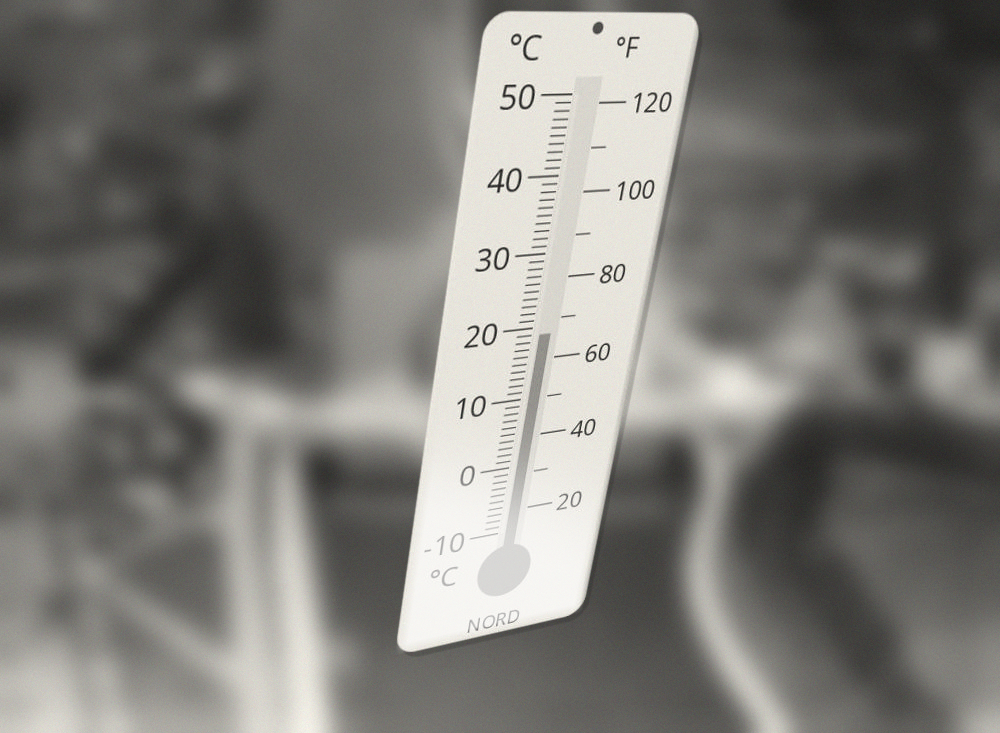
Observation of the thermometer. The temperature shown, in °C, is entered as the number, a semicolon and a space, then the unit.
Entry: 19; °C
